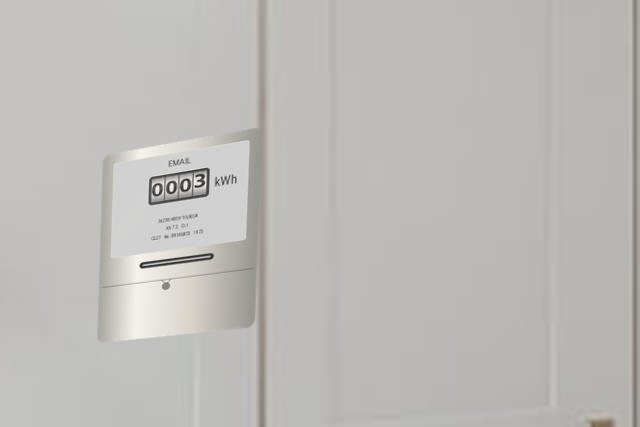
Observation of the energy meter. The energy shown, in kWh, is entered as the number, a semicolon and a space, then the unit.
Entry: 3; kWh
